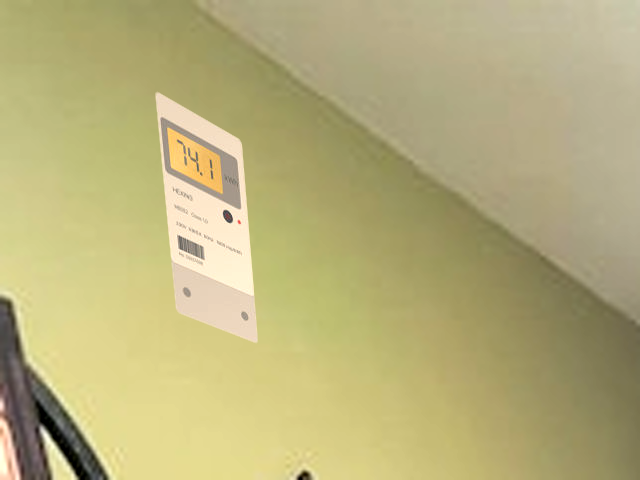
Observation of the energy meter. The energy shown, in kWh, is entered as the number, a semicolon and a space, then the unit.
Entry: 74.1; kWh
